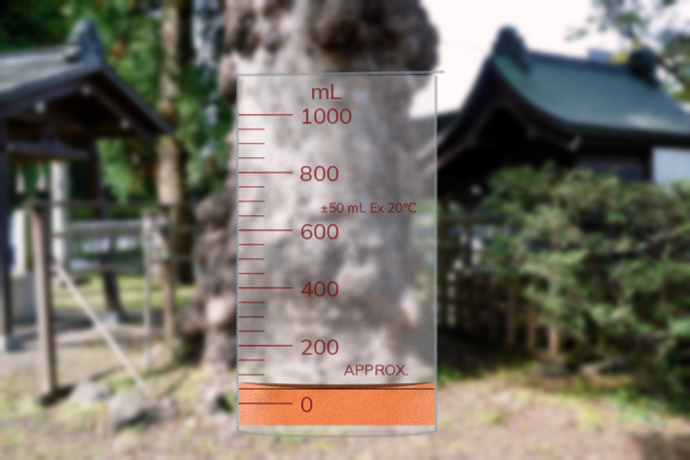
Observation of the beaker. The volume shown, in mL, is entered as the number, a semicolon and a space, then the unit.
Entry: 50; mL
